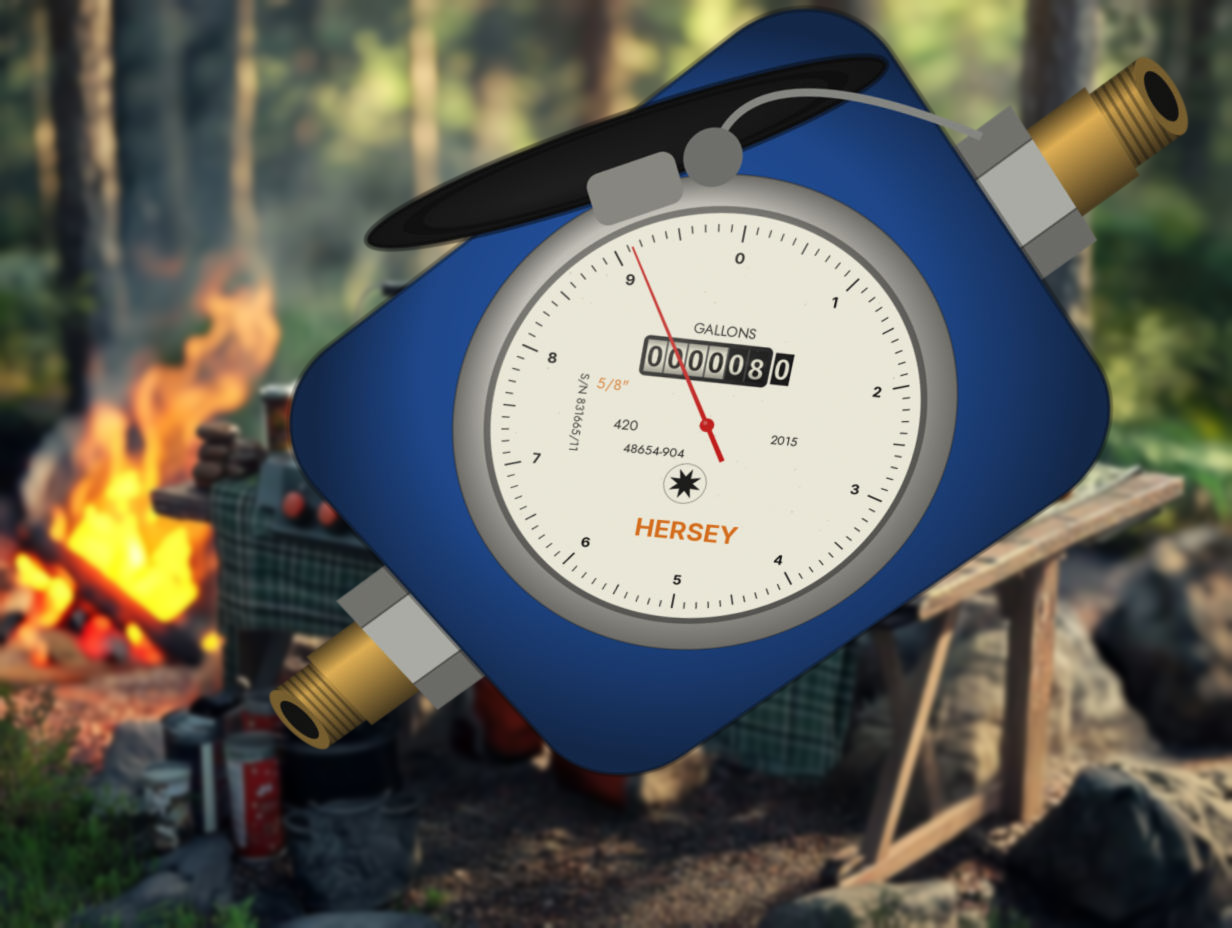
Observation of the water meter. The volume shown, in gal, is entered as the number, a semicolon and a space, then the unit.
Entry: 79.1; gal
